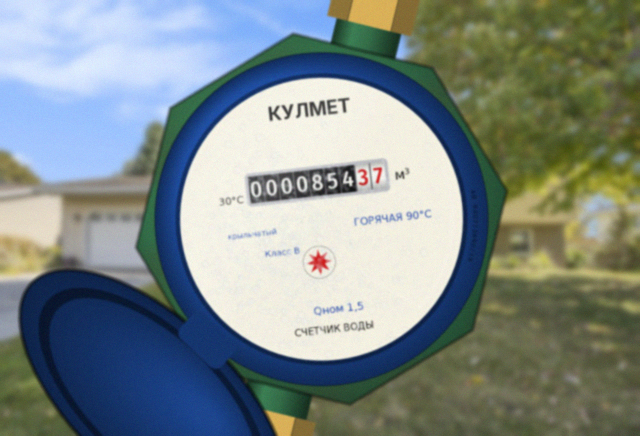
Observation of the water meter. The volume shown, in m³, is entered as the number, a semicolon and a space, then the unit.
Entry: 854.37; m³
